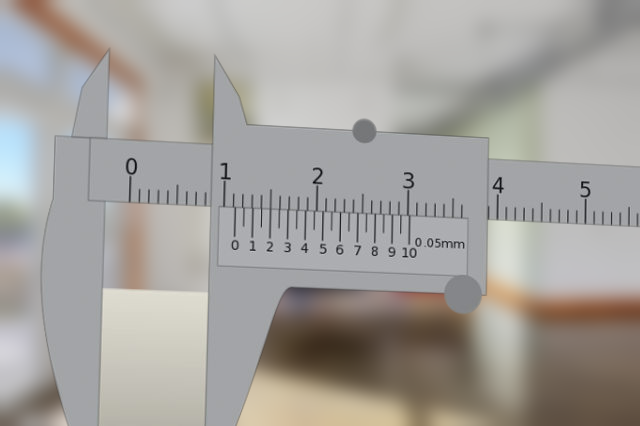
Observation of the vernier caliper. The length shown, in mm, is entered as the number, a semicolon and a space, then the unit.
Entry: 11.2; mm
